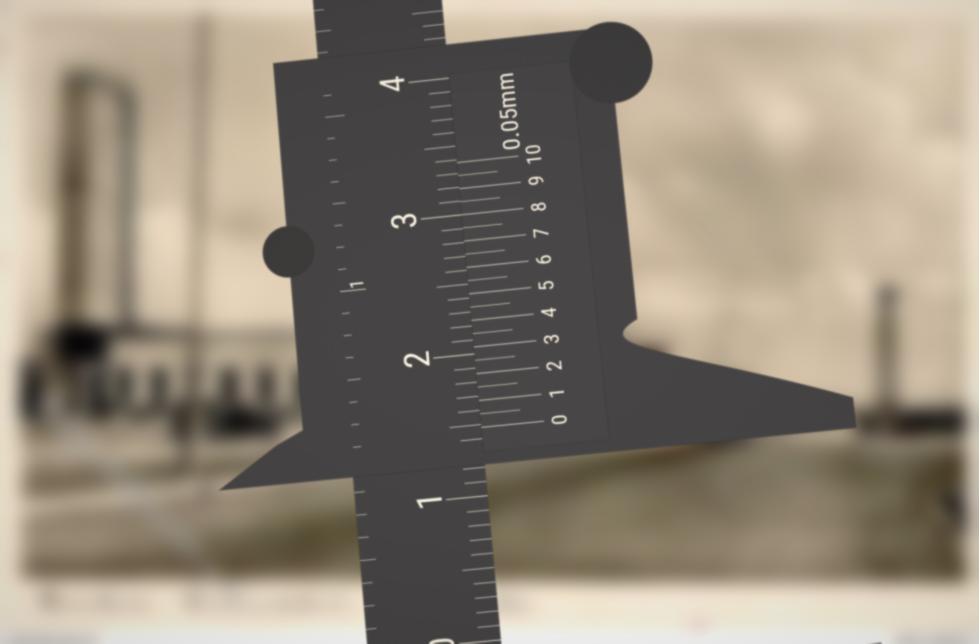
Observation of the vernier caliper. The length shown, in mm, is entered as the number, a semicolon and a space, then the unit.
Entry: 14.8; mm
